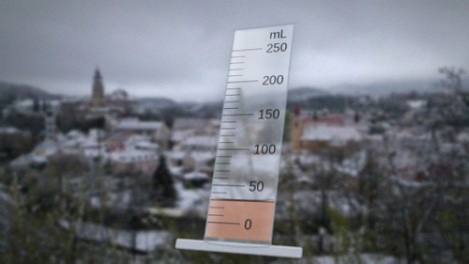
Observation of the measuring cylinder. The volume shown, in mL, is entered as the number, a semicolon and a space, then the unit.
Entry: 30; mL
